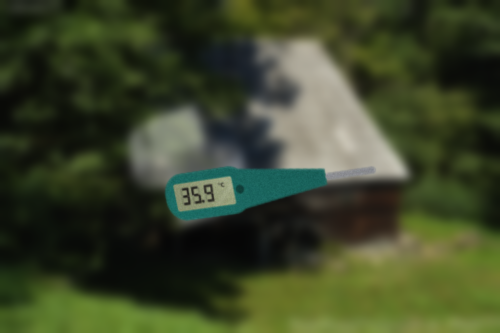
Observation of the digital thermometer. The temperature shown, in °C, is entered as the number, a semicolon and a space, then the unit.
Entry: 35.9; °C
